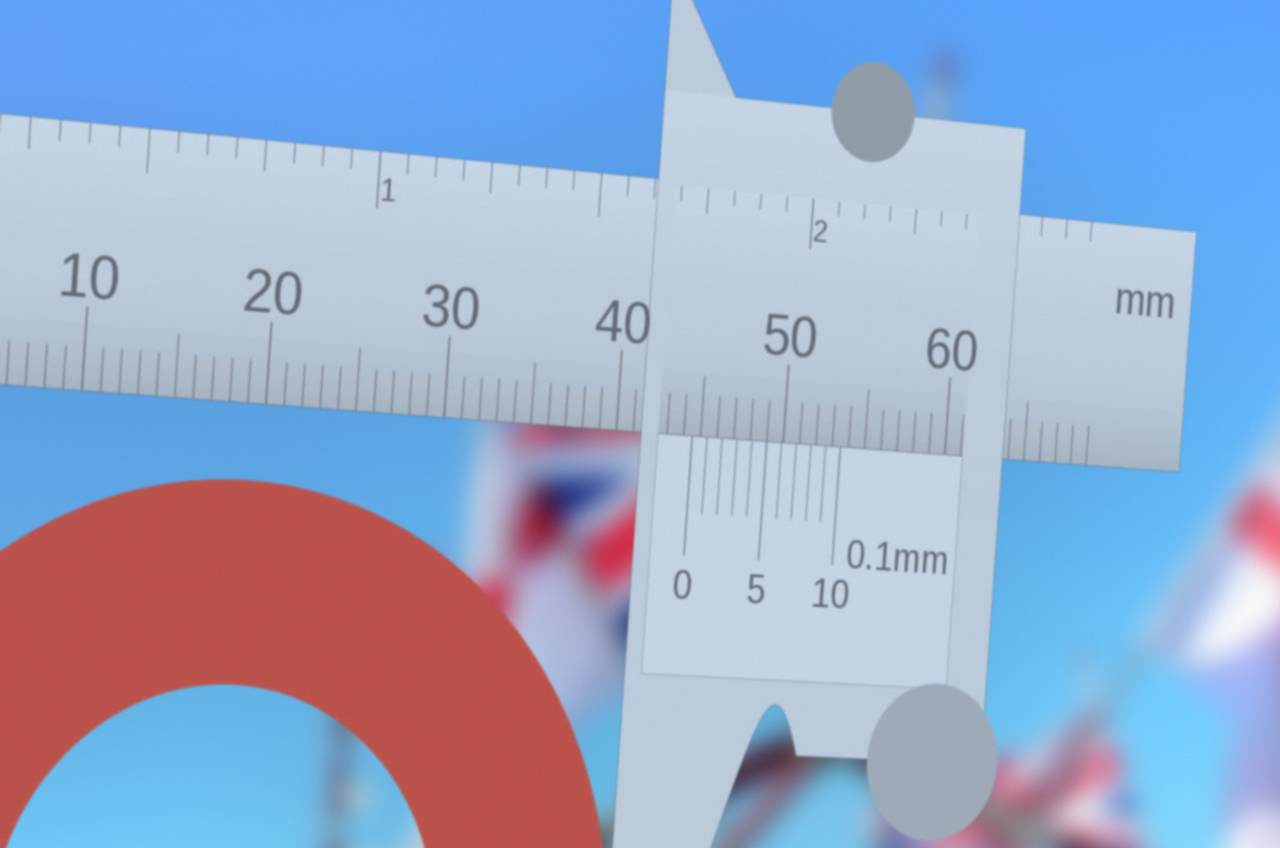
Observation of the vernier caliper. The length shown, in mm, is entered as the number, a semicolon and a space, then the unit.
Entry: 44.5; mm
